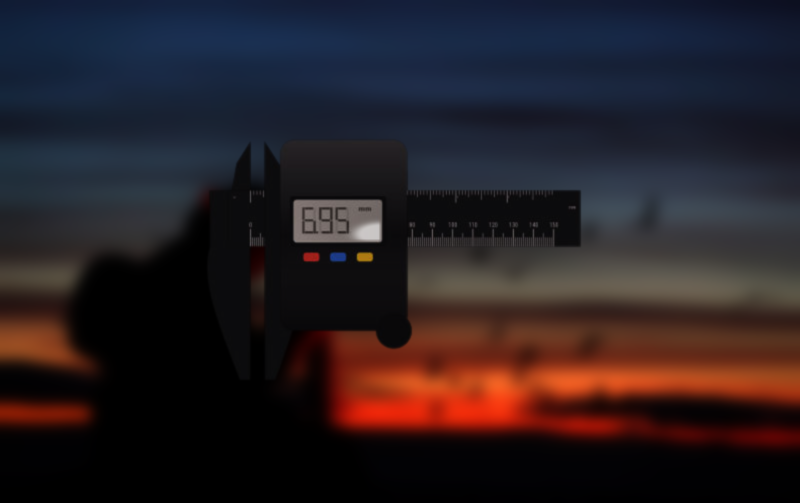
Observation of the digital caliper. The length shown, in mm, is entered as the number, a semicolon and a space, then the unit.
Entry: 6.95; mm
